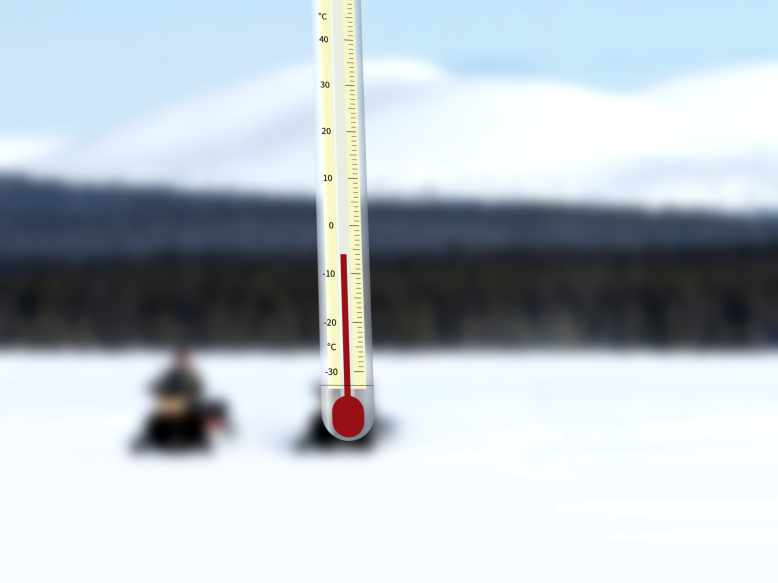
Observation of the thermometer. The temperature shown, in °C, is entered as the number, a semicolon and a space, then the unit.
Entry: -6; °C
